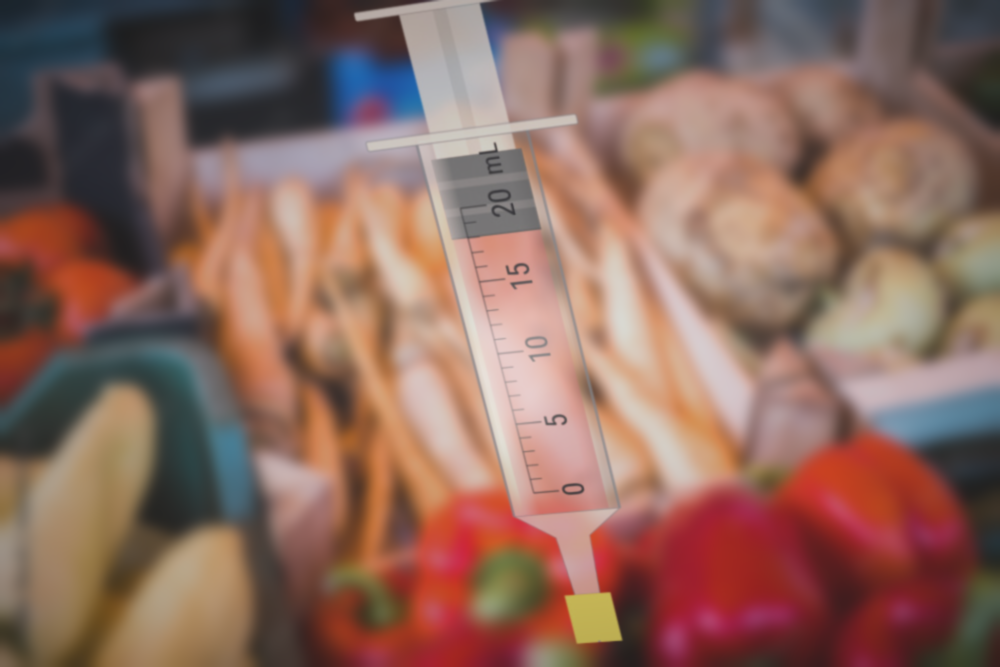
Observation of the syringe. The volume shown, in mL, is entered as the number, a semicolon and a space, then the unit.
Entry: 18; mL
